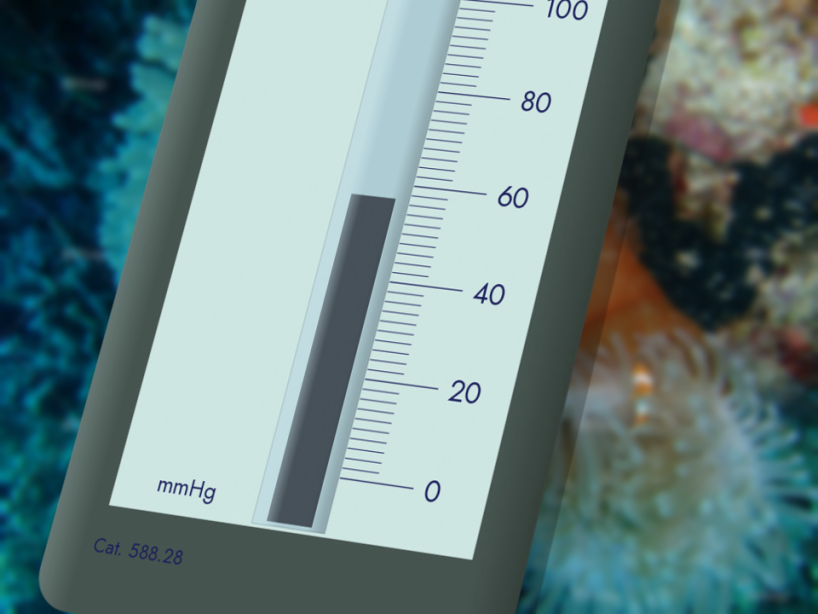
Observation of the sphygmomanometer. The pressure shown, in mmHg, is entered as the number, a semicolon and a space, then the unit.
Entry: 57; mmHg
